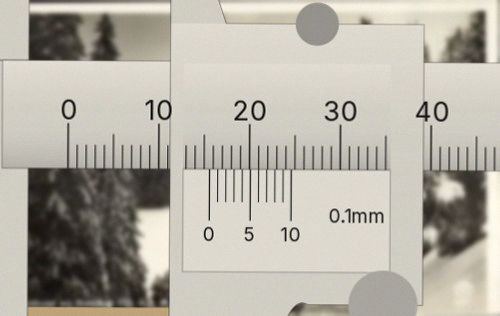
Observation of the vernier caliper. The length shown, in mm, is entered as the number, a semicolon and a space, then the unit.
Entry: 15.6; mm
